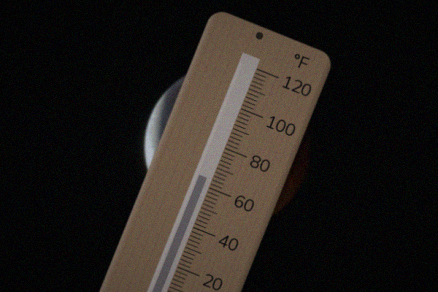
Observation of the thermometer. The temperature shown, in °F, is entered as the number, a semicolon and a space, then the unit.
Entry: 64; °F
